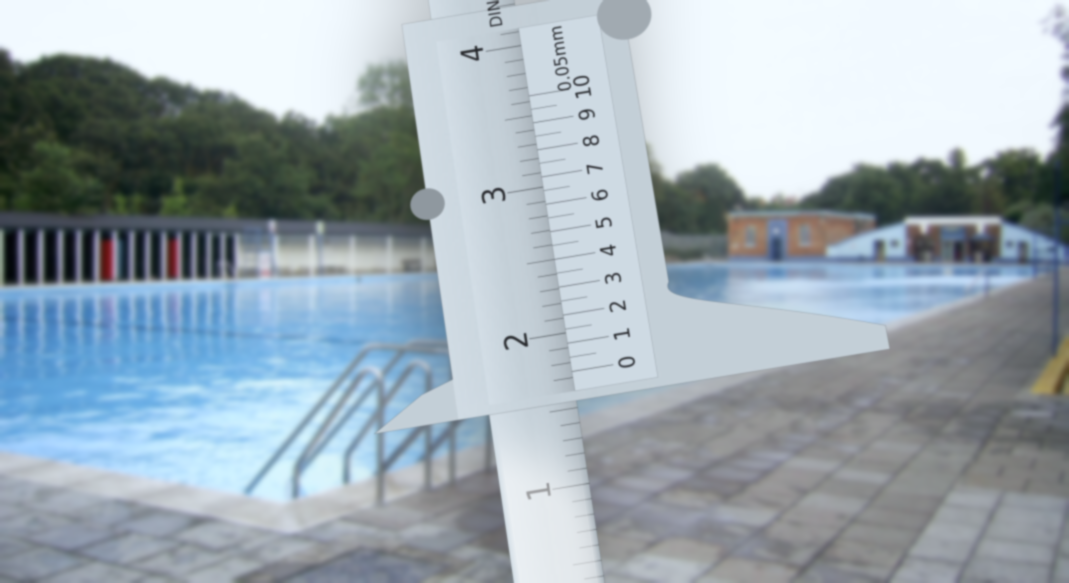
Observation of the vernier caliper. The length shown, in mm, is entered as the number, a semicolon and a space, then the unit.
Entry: 17.4; mm
